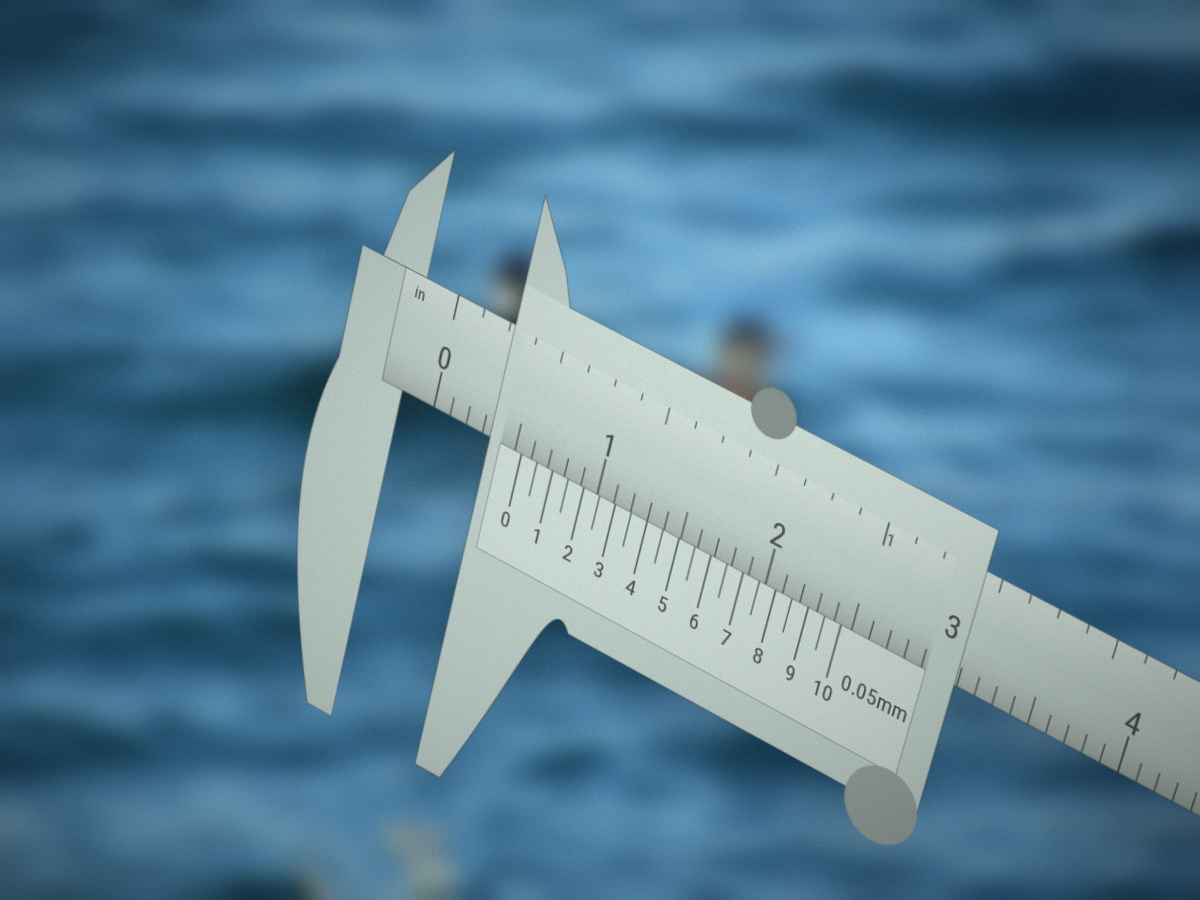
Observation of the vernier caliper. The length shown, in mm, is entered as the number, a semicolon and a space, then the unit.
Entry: 5.4; mm
